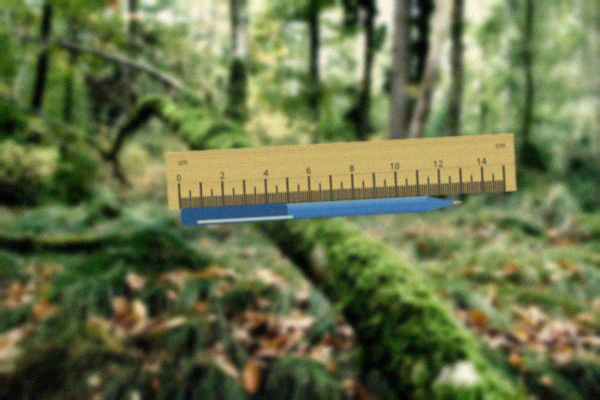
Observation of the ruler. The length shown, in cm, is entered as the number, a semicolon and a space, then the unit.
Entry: 13; cm
